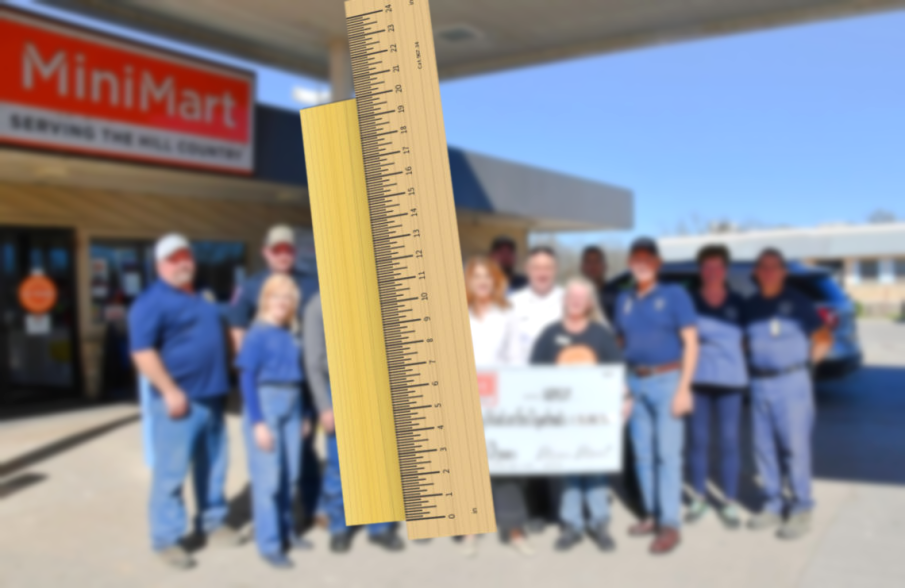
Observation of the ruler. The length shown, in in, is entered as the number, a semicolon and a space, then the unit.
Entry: 20; in
